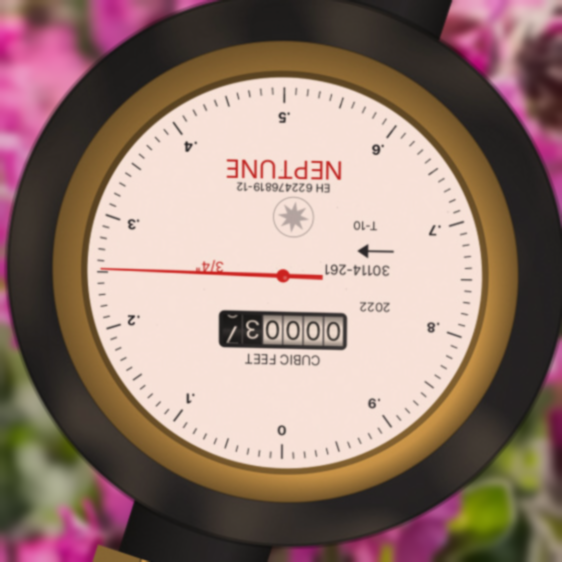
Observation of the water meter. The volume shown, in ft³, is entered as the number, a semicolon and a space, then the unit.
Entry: 37.25; ft³
